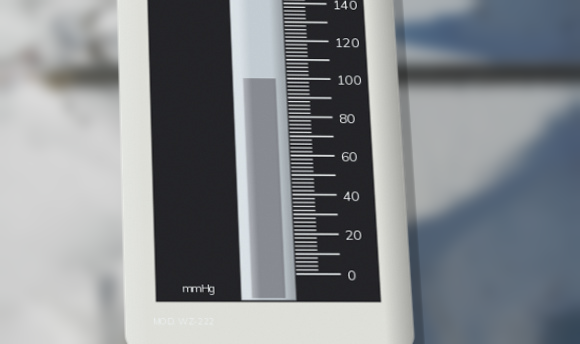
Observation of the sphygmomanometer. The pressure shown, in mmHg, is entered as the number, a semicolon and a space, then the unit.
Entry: 100; mmHg
